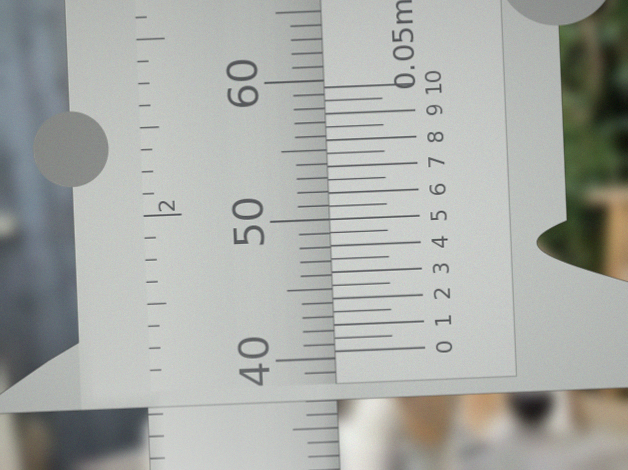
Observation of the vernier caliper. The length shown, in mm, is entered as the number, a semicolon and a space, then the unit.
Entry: 40.5; mm
